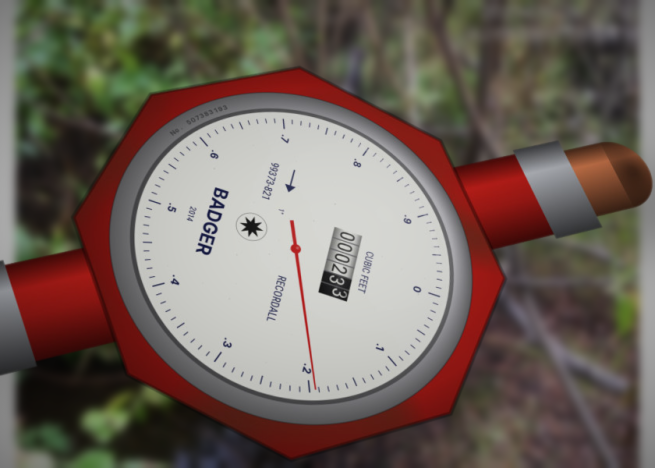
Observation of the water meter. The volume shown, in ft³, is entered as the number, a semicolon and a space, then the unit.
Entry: 233.19; ft³
